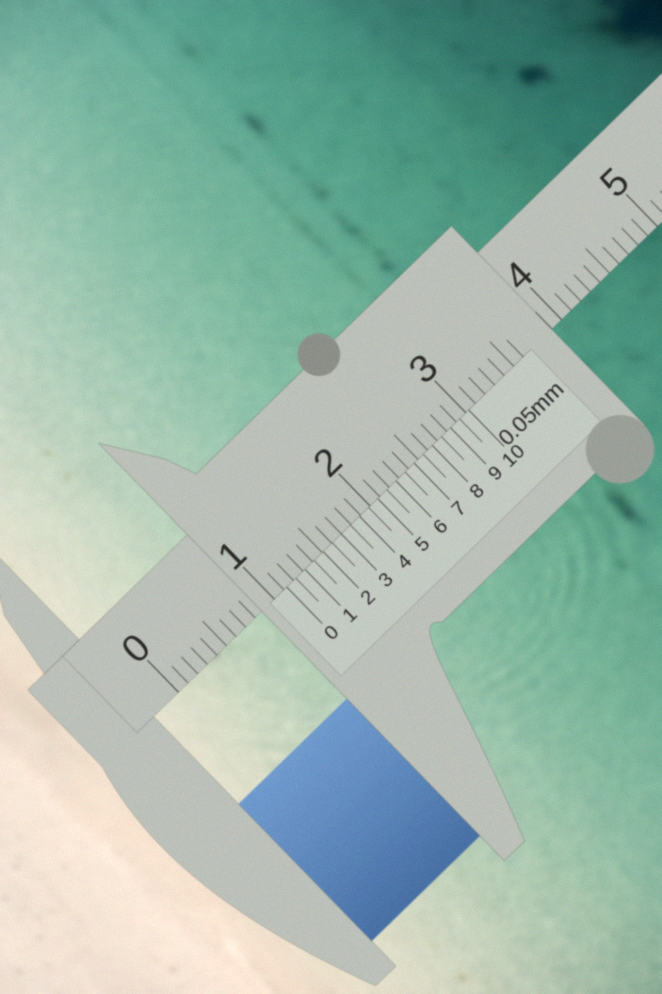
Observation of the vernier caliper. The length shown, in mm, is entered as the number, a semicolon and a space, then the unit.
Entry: 11.3; mm
